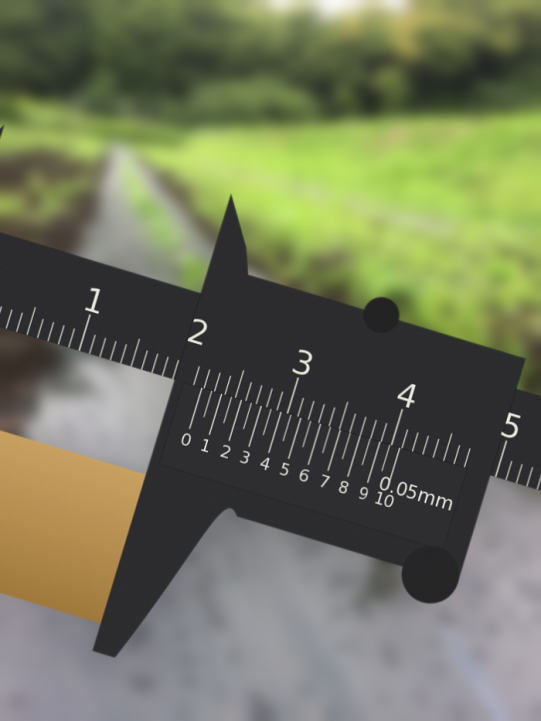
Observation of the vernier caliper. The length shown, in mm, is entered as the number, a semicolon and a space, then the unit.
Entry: 21.8; mm
